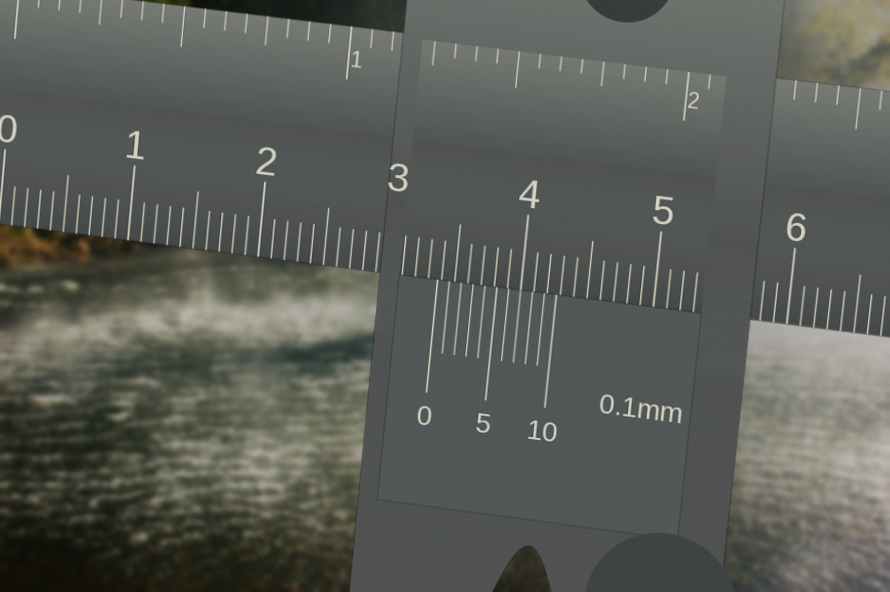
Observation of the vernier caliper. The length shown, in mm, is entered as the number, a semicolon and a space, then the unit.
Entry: 33.7; mm
